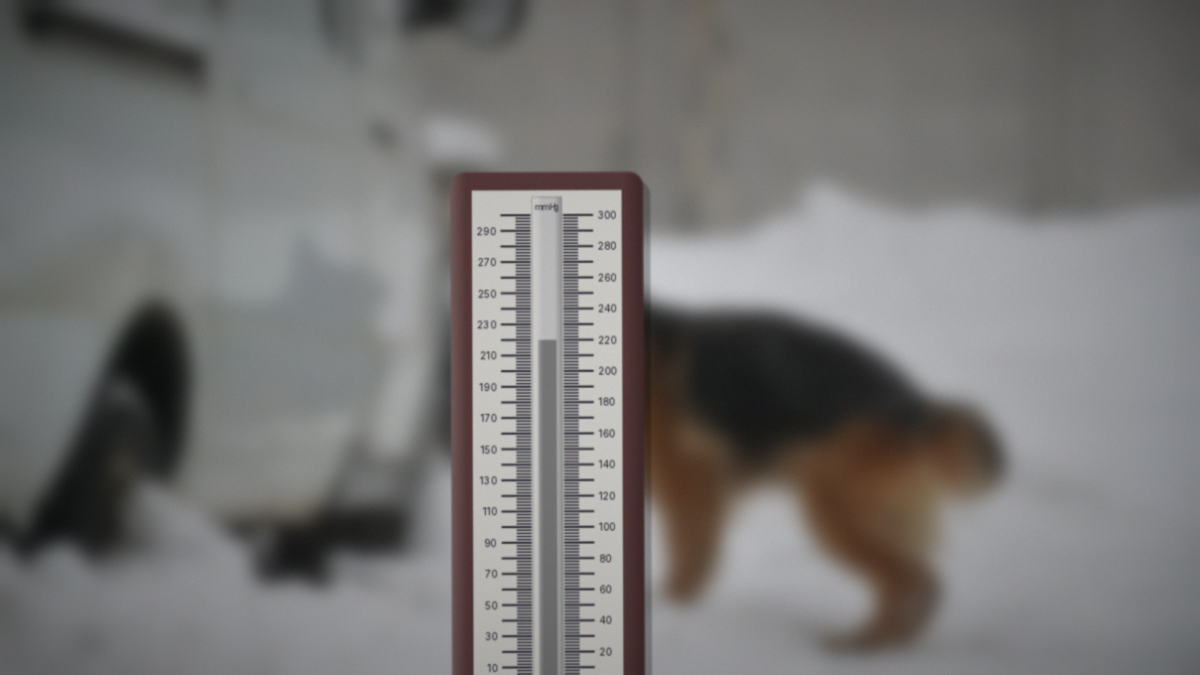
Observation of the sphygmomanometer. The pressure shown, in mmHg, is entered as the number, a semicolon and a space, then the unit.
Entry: 220; mmHg
